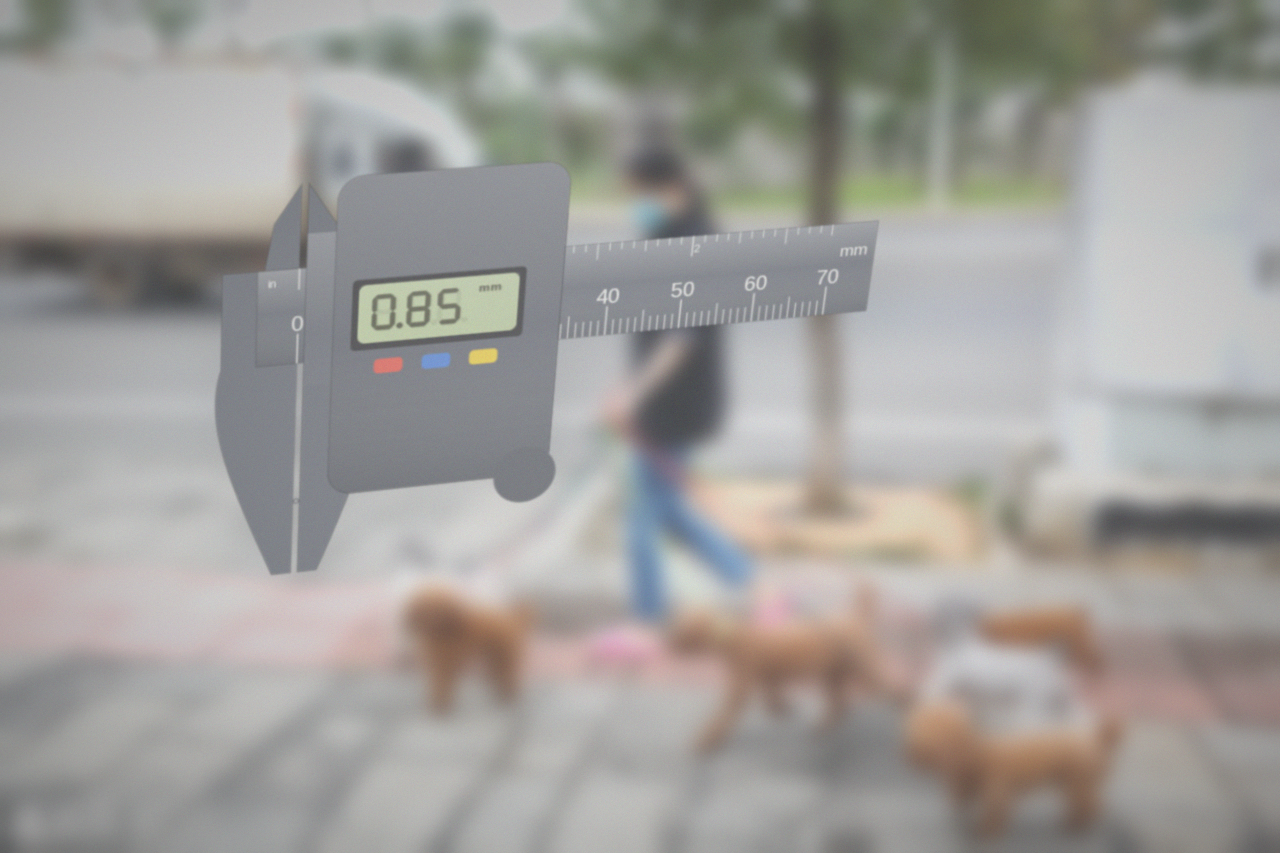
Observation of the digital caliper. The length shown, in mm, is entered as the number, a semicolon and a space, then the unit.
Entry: 0.85; mm
